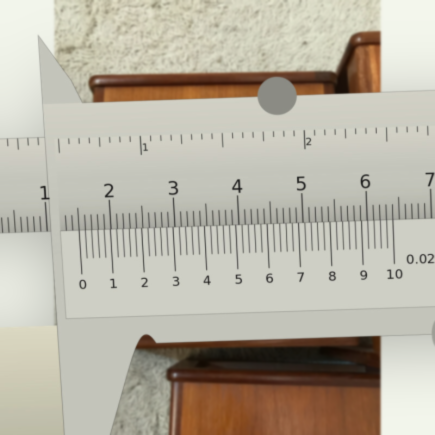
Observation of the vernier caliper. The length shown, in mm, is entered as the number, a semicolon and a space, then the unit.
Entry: 15.0; mm
